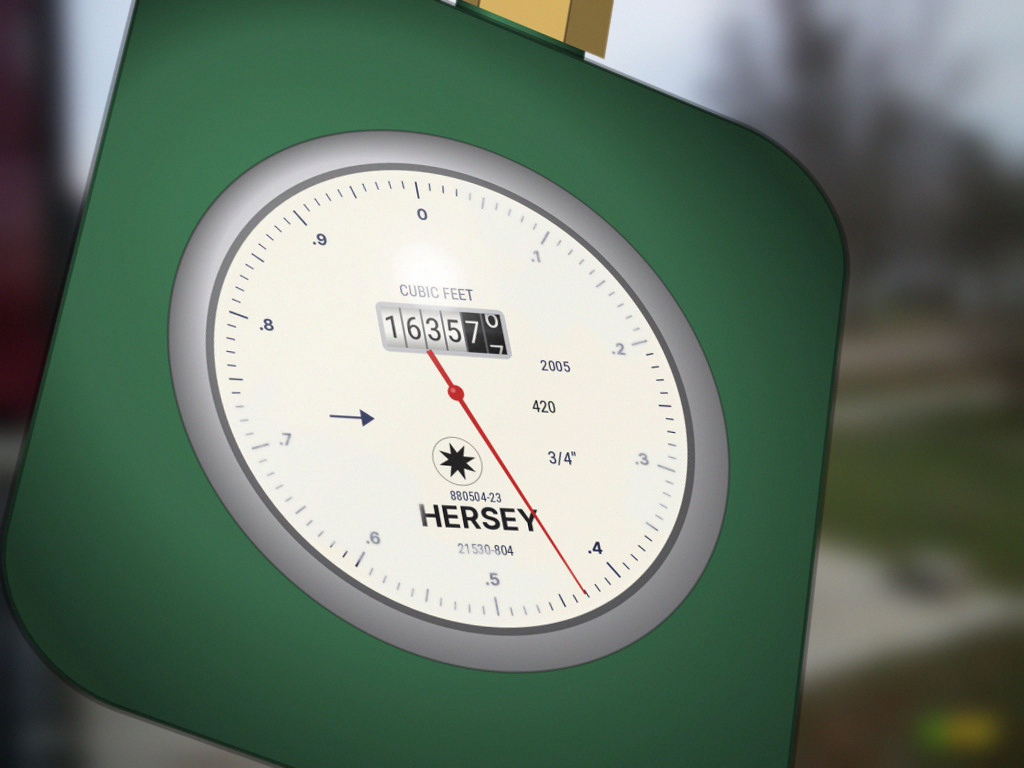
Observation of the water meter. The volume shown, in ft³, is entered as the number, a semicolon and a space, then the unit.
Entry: 163576.43; ft³
